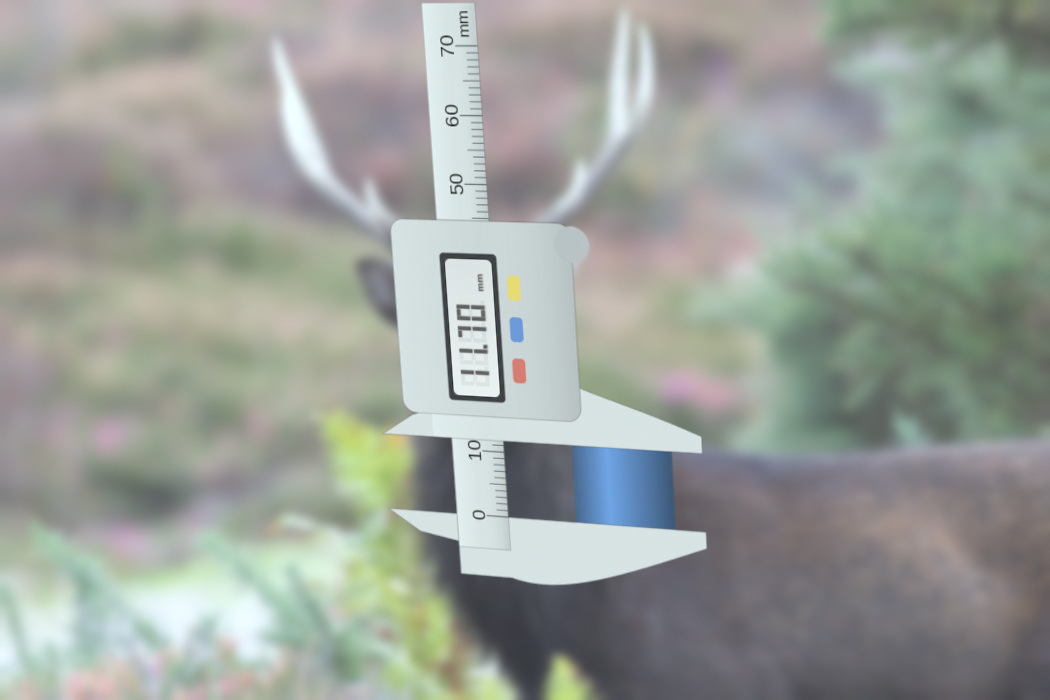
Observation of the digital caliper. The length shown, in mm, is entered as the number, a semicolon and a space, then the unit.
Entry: 11.70; mm
